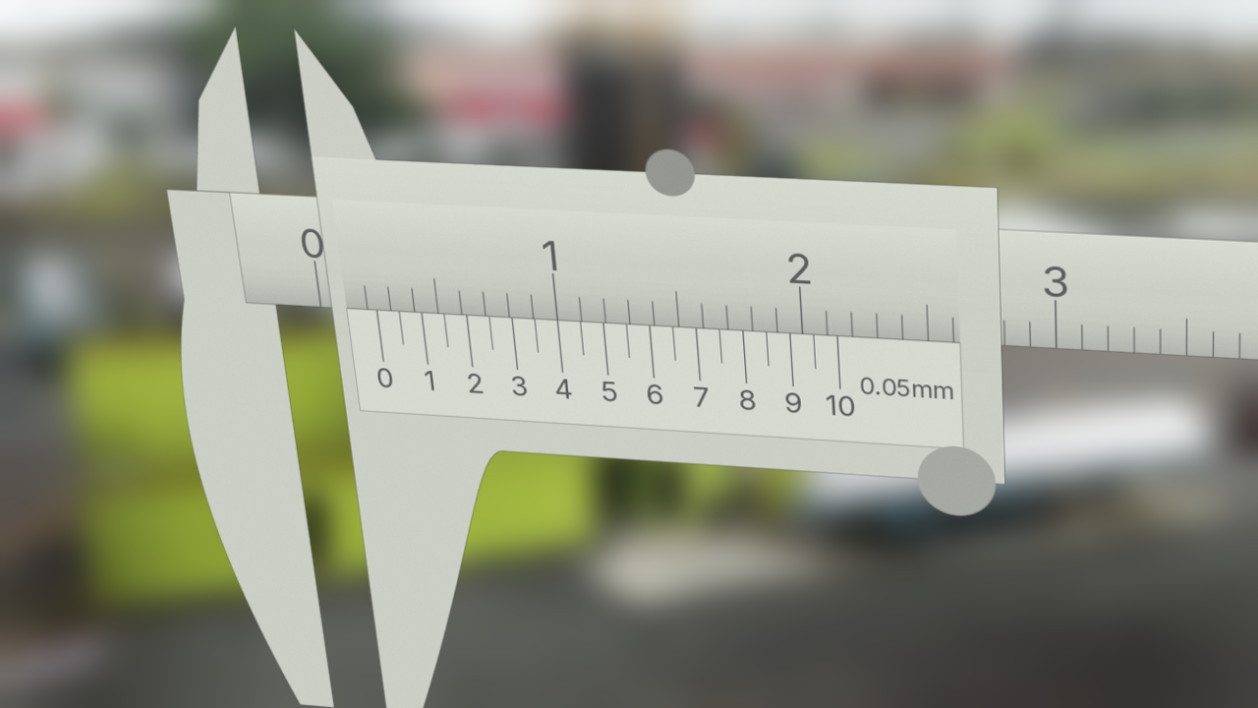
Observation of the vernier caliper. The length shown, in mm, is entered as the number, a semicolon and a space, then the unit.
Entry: 2.40; mm
